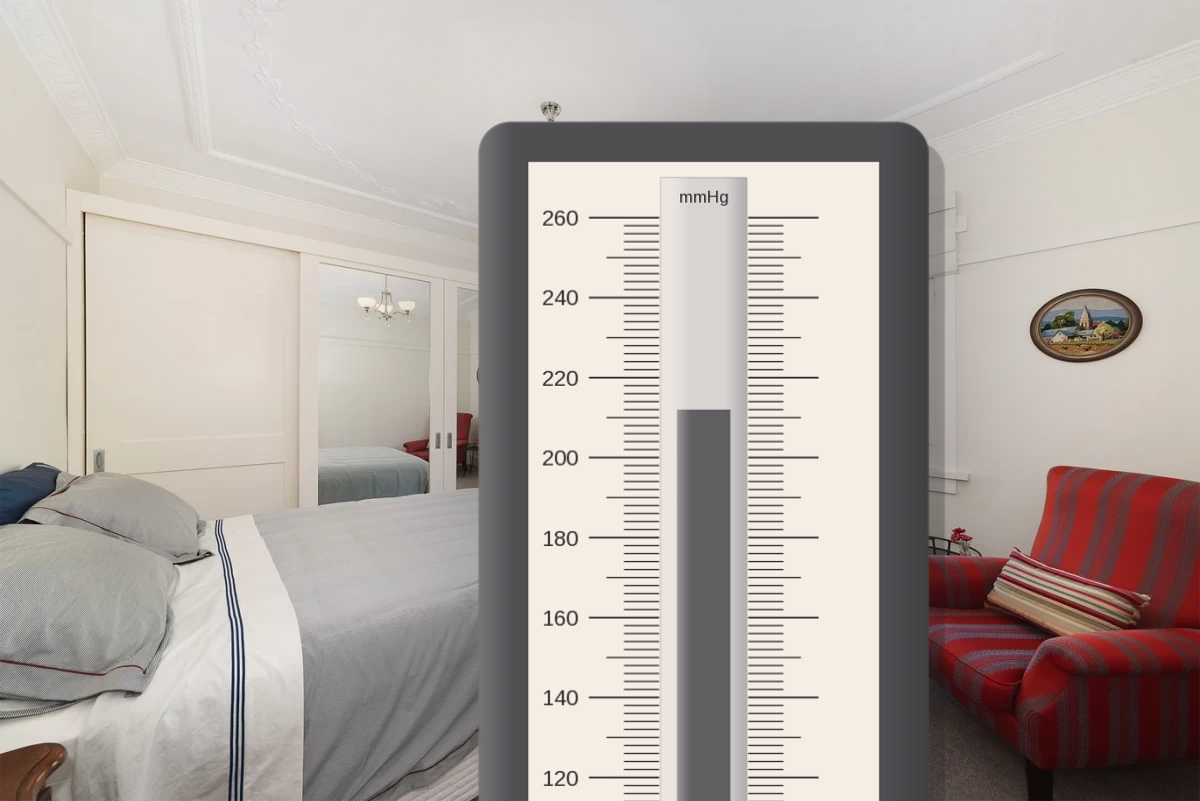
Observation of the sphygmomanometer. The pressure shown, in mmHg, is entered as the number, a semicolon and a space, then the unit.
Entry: 212; mmHg
